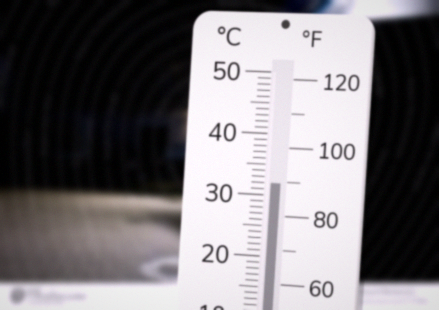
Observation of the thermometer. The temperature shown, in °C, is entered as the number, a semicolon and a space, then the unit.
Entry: 32; °C
